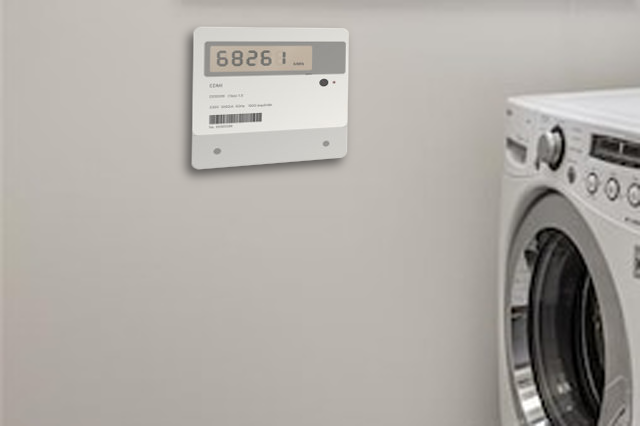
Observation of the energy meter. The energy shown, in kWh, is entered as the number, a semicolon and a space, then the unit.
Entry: 68261; kWh
